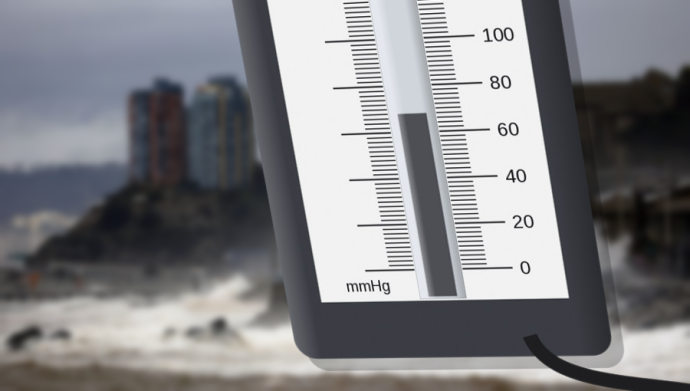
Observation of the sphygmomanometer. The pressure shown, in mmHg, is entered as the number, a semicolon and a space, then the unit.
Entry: 68; mmHg
